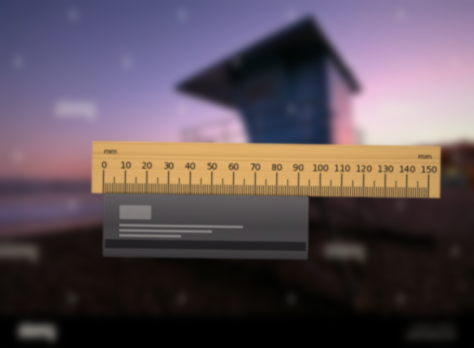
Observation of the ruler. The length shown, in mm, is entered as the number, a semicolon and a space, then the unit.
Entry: 95; mm
